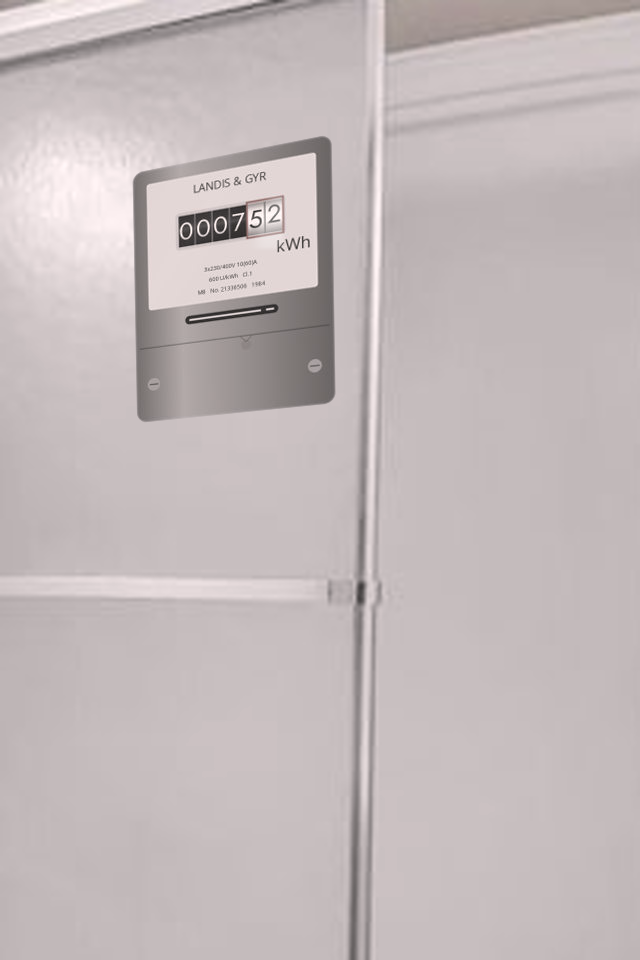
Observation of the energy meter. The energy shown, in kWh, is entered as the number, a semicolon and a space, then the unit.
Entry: 7.52; kWh
